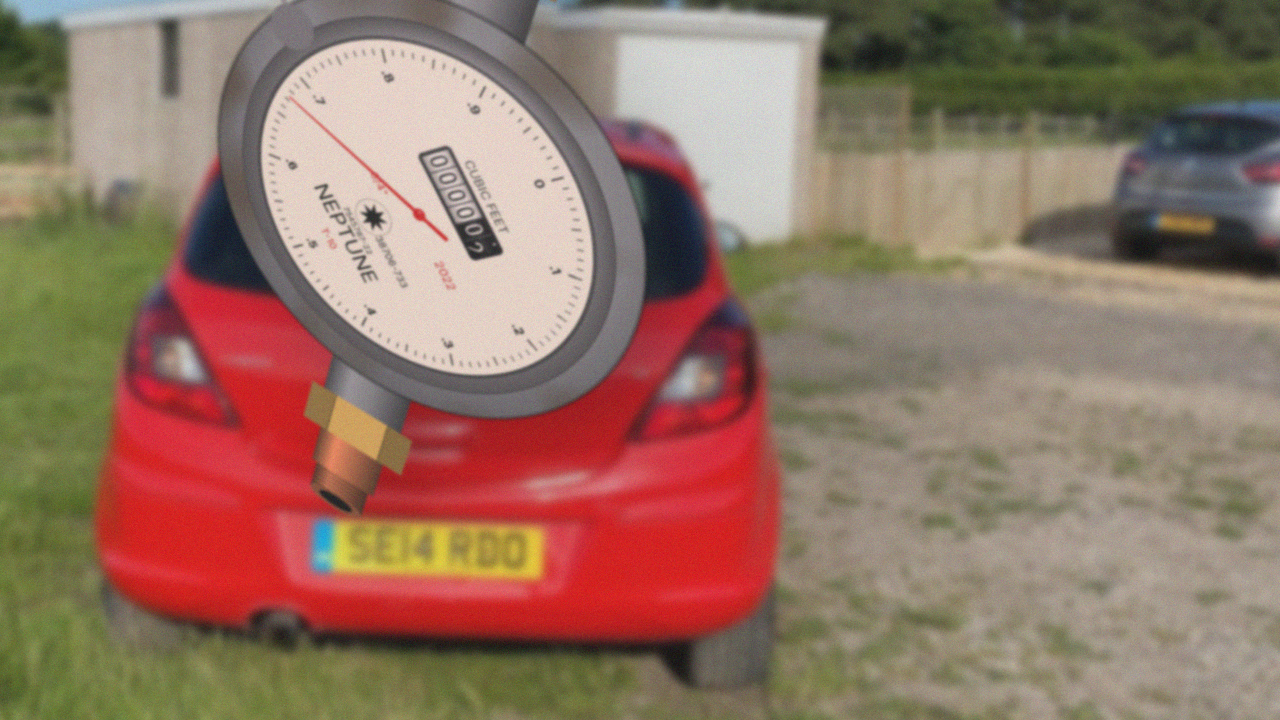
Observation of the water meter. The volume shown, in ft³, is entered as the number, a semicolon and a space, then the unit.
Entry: 1.67; ft³
